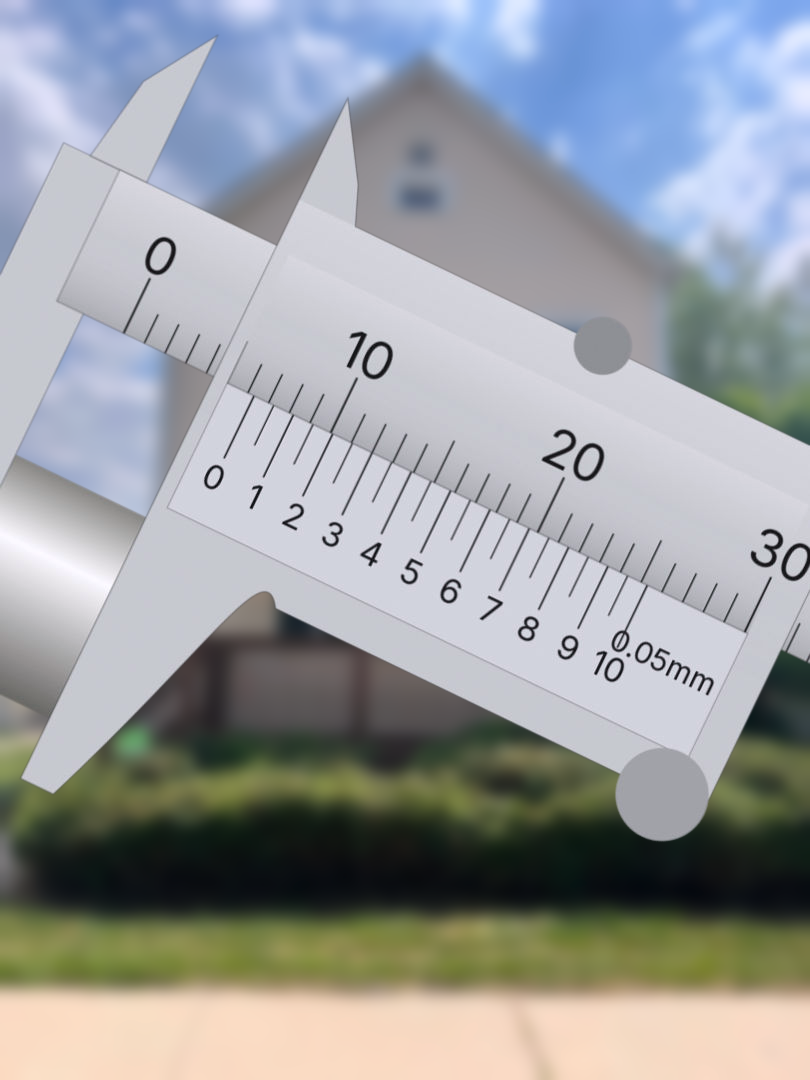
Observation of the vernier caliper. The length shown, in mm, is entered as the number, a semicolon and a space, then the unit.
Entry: 6.3; mm
